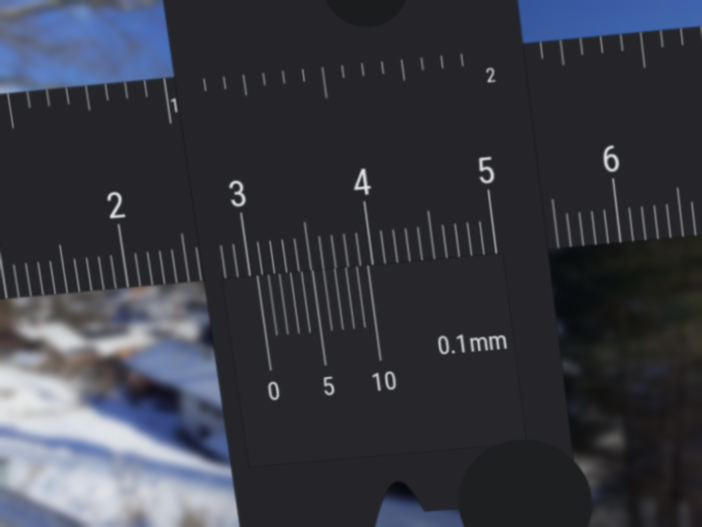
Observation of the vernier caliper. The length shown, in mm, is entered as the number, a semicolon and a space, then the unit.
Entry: 30.6; mm
